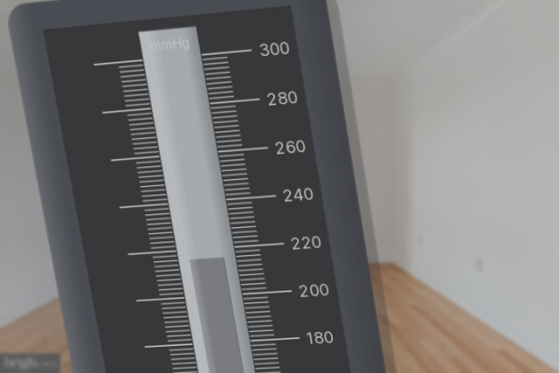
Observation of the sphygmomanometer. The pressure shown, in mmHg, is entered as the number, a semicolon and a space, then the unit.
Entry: 216; mmHg
